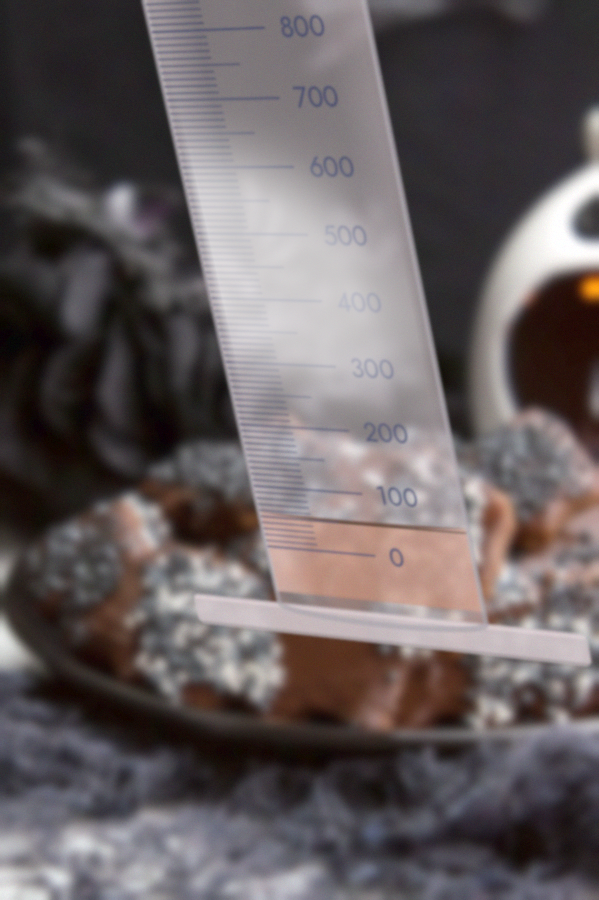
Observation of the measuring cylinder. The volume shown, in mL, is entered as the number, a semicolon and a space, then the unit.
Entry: 50; mL
